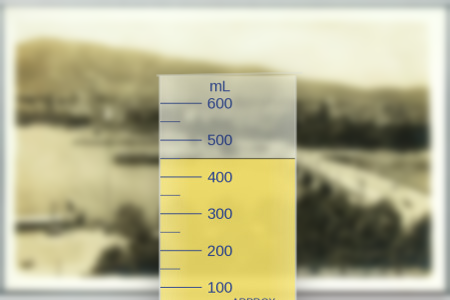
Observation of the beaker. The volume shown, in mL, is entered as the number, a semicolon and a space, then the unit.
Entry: 450; mL
